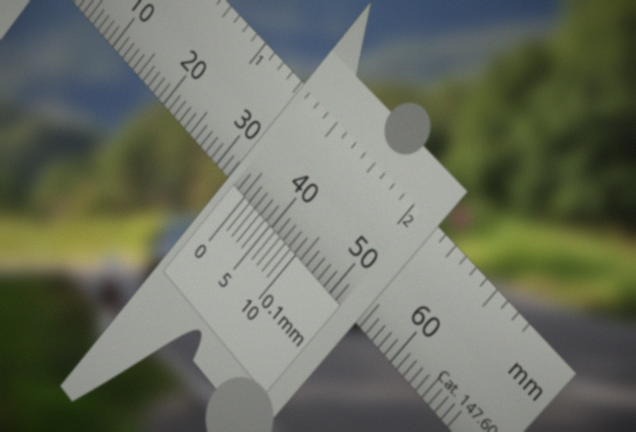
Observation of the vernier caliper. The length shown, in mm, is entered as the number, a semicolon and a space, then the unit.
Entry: 35.2; mm
